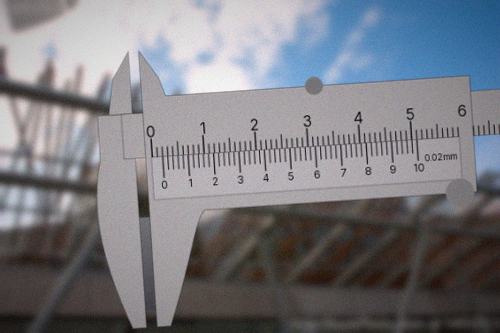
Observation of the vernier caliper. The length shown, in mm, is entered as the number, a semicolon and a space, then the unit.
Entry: 2.0; mm
